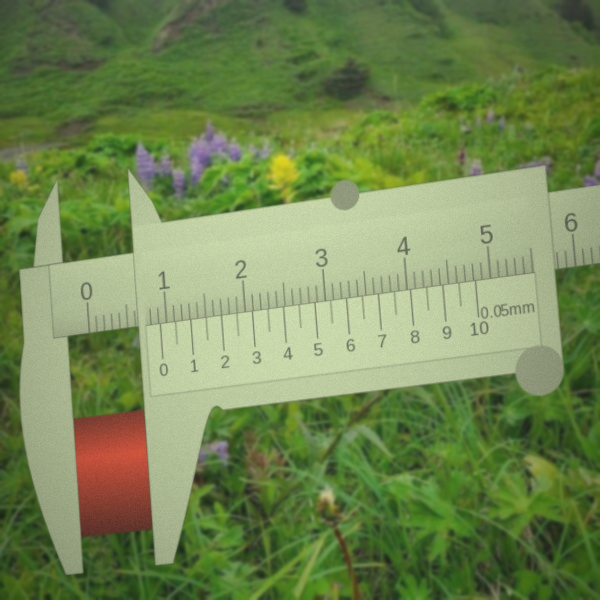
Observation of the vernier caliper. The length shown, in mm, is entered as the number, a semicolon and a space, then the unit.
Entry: 9.2; mm
